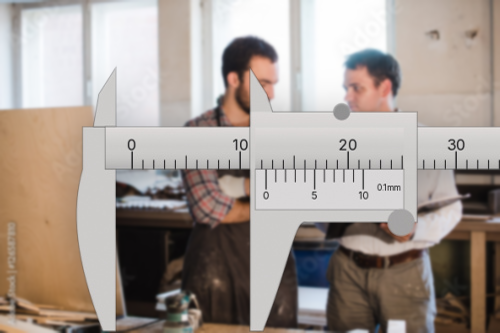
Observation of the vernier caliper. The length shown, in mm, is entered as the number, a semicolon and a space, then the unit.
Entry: 12.4; mm
